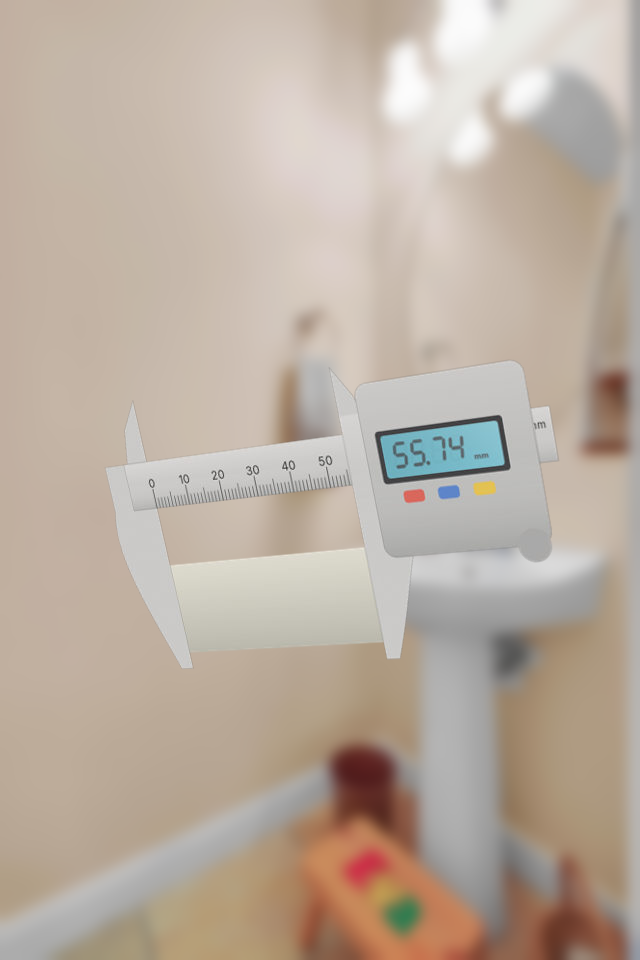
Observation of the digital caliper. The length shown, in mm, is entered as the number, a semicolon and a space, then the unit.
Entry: 55.74; mm
